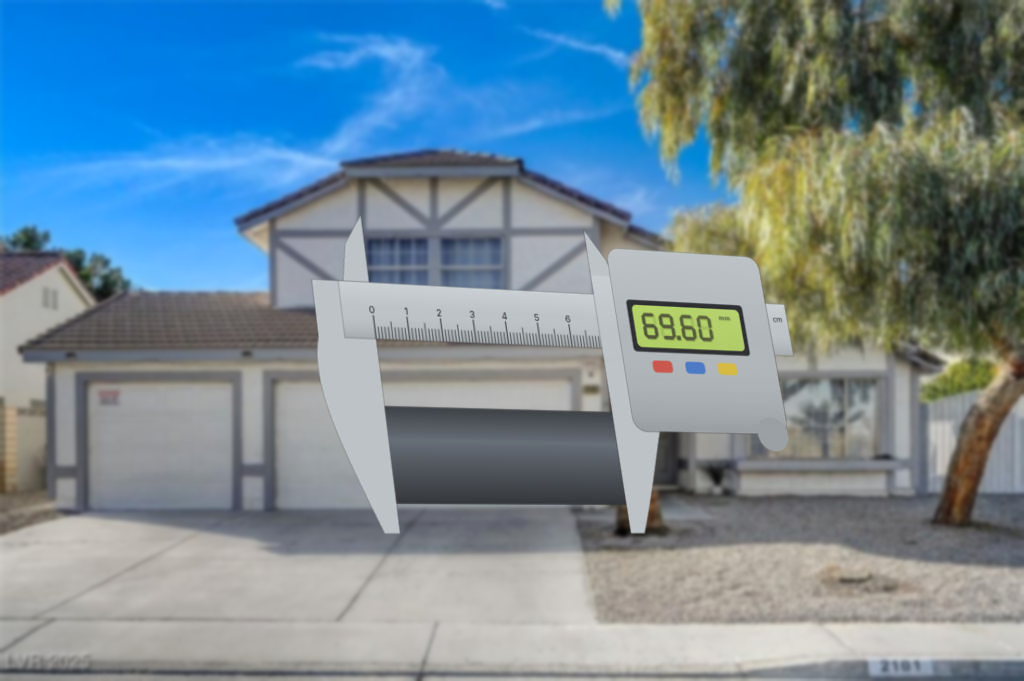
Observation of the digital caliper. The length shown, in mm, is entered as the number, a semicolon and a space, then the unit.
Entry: 69.60; mm
